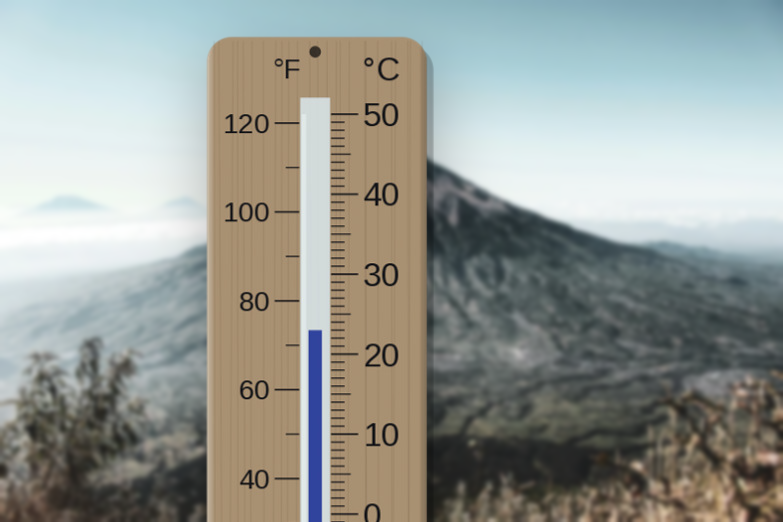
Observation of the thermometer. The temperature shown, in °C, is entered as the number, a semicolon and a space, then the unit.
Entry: 23; °C
